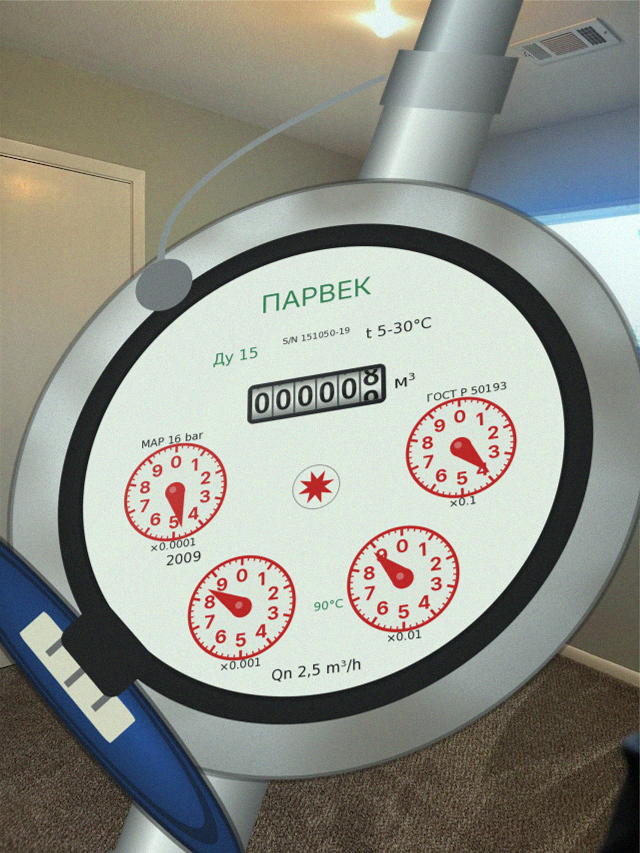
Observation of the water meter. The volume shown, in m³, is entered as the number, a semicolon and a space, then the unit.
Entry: 8.3884; m³
